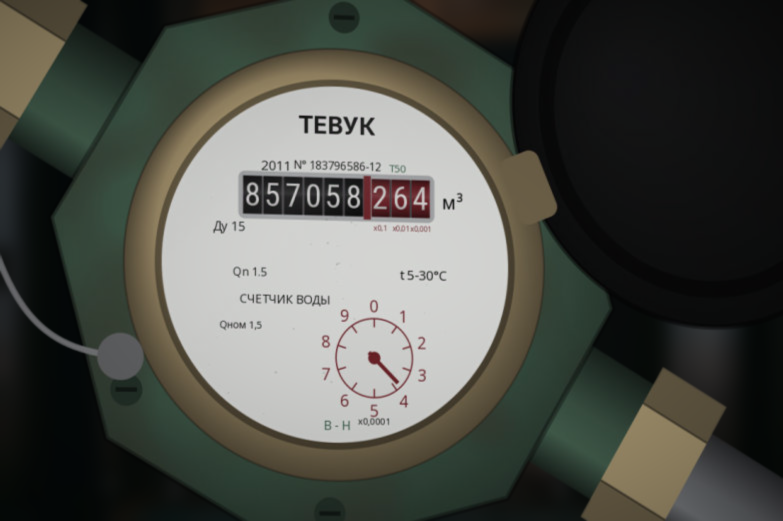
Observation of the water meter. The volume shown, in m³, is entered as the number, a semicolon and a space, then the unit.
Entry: 857058.2643; m³
